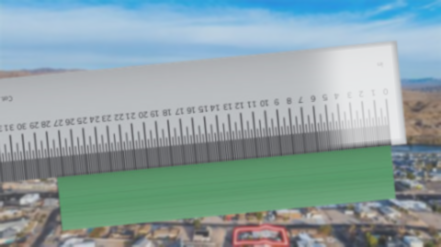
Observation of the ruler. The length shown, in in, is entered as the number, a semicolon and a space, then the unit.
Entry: 27.5; in
